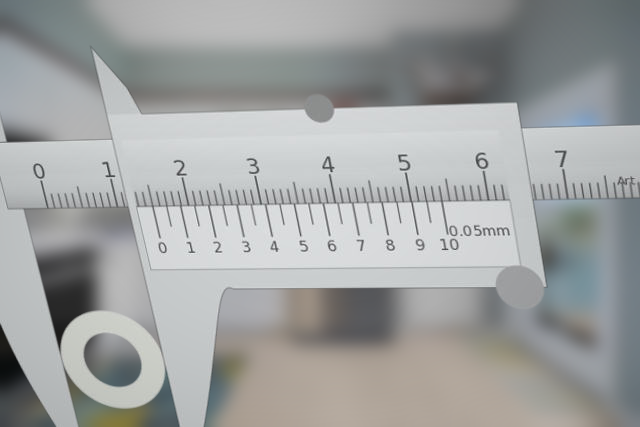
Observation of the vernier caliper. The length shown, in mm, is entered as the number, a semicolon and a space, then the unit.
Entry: 15.0; mm
